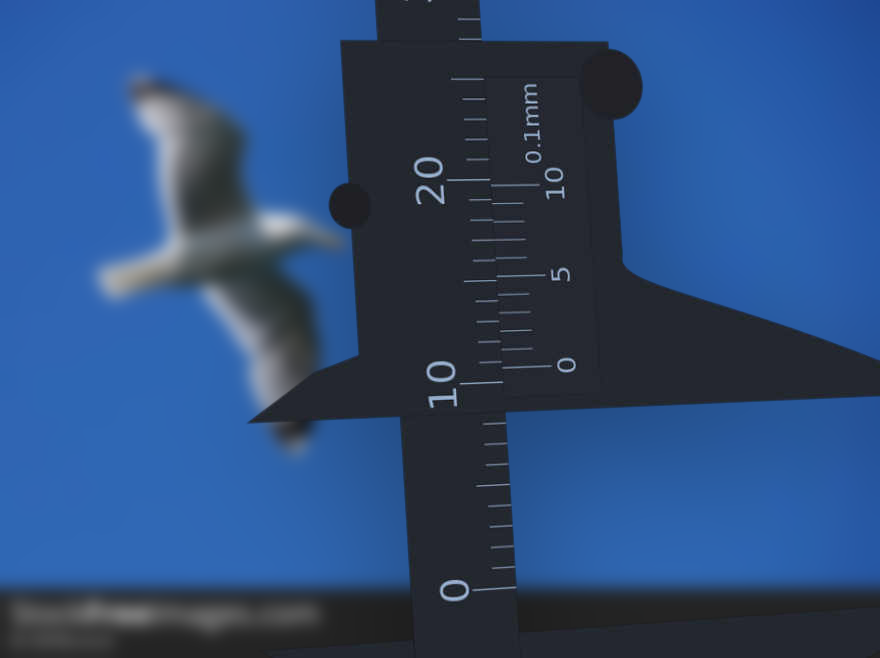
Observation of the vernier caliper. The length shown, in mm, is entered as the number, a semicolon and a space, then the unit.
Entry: 10.7; mm
